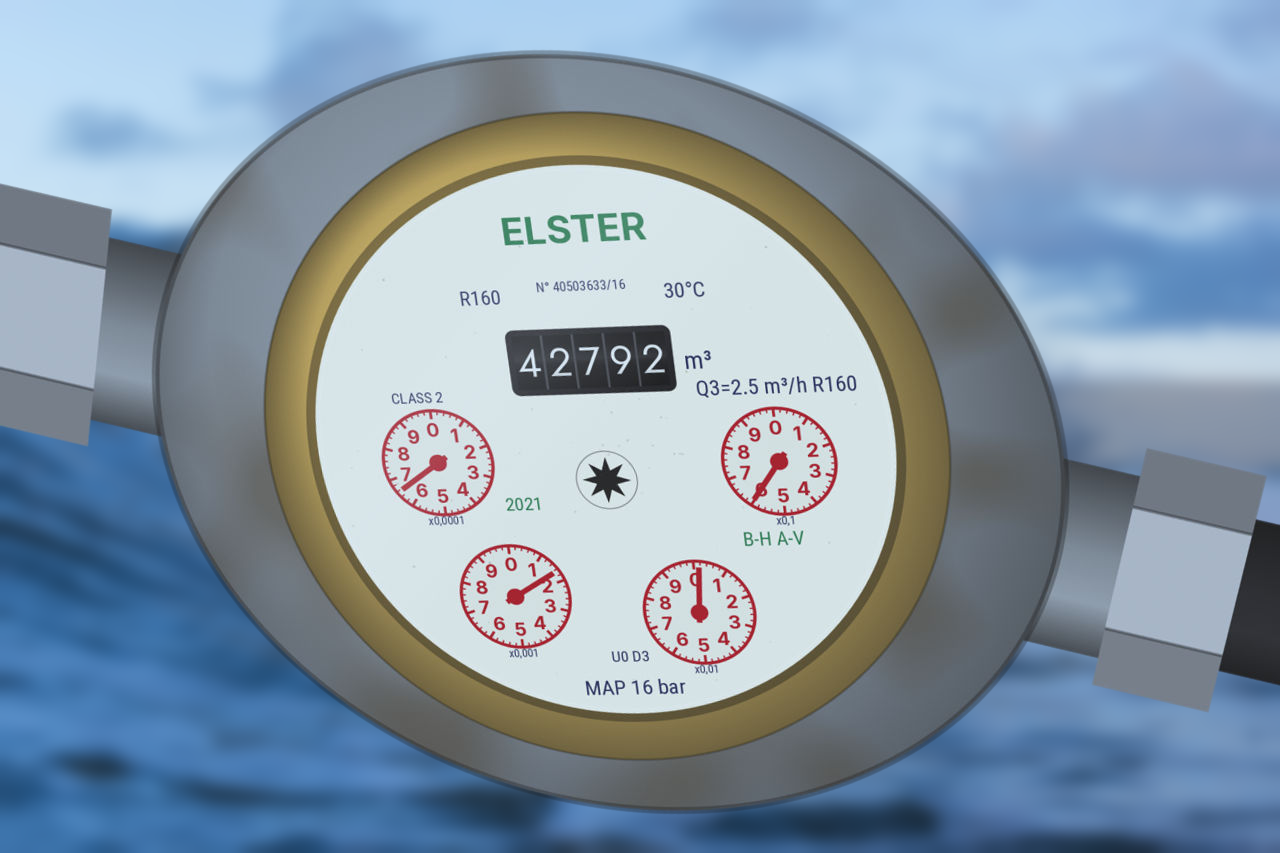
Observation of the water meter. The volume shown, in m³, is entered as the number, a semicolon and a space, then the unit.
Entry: 42792.6016; m³
